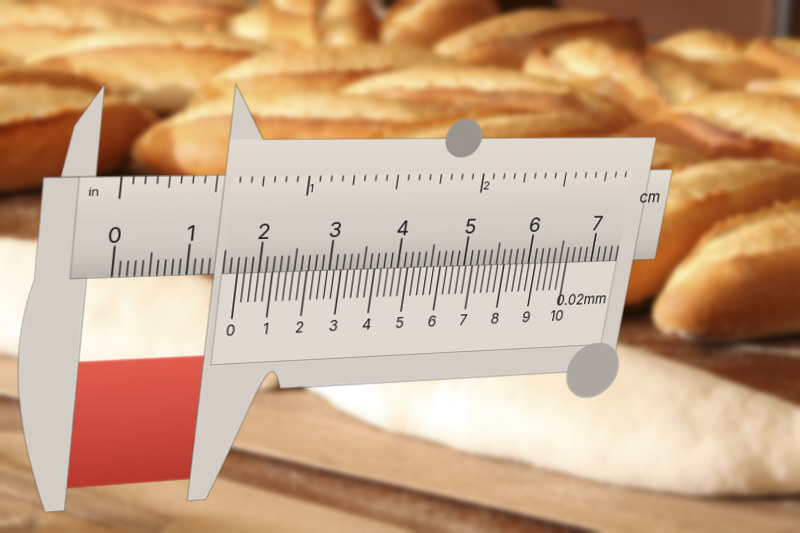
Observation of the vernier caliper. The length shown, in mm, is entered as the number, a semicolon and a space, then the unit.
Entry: 17.0; mm
